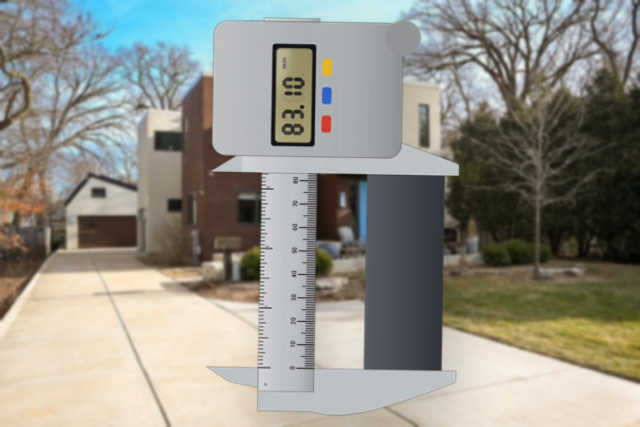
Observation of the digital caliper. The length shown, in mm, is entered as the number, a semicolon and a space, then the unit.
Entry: 83.10; mm
